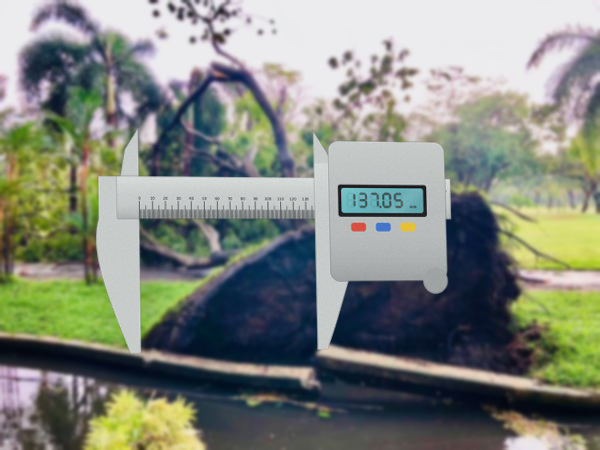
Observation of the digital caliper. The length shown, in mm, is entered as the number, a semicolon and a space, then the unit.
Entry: 137.05; mm
